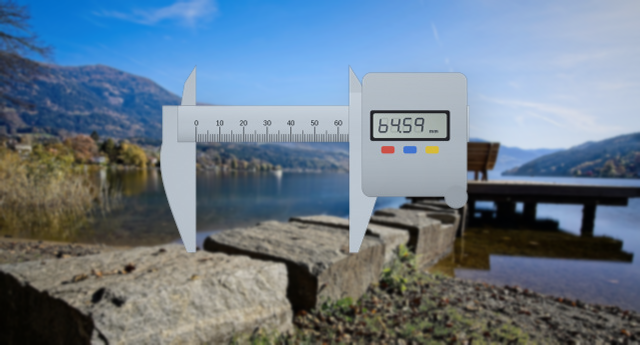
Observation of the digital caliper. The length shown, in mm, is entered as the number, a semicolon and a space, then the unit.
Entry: 64.59; mm
